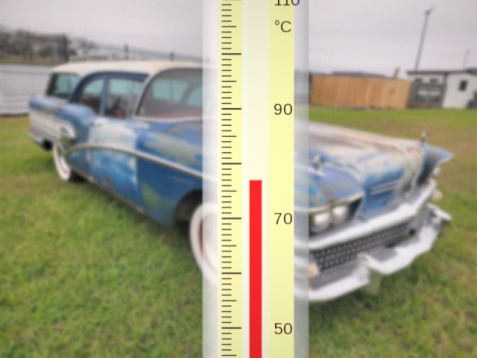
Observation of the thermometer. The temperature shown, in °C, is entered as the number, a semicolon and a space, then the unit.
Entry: 77; °C
